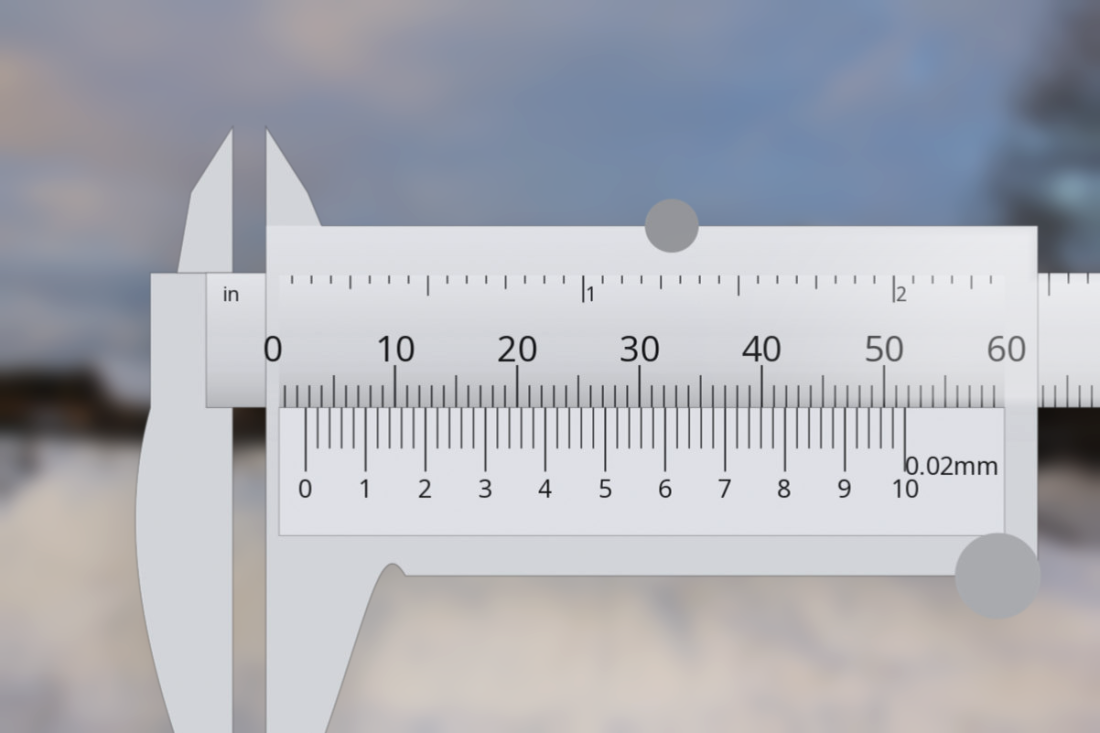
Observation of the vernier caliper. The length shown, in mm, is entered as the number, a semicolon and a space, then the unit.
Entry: 2.7; mm
